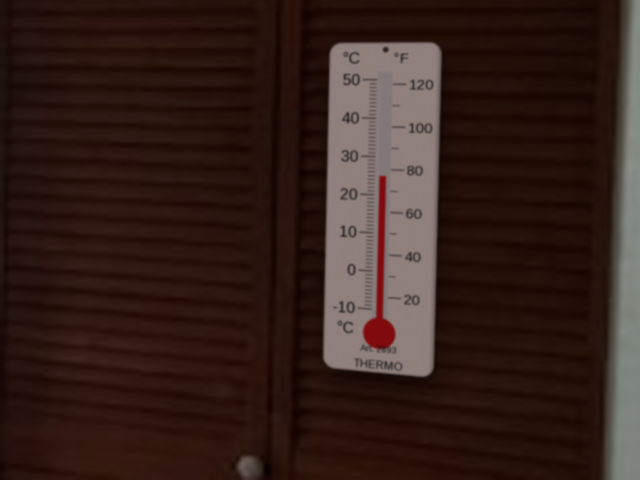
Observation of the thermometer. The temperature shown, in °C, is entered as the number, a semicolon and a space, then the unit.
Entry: 25; °C
